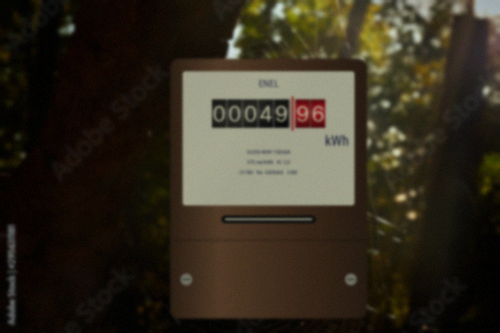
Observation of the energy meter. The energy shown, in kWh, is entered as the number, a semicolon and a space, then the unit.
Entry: 49.96; kWh
